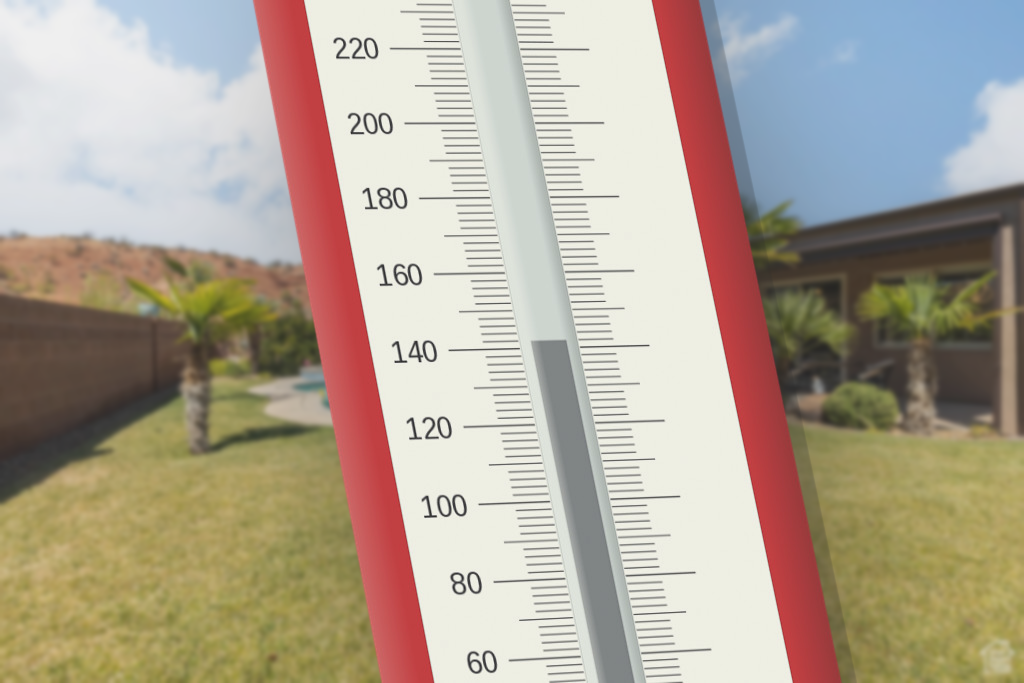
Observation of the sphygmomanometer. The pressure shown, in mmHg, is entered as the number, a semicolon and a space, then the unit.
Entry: 142; mmHg
